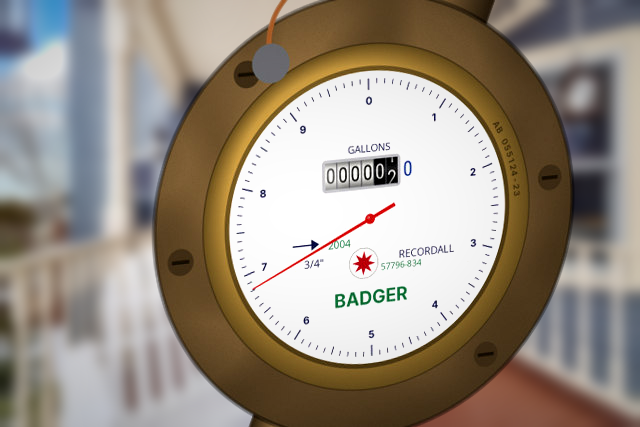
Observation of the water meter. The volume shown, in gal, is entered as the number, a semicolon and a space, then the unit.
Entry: 16.8; gal
